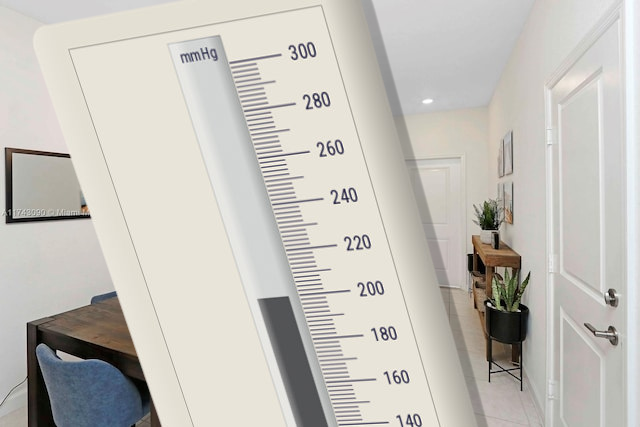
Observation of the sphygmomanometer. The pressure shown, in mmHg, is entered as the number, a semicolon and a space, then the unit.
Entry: 200; mmHg
